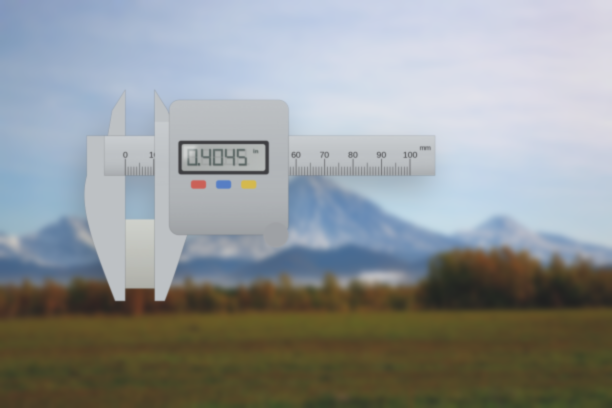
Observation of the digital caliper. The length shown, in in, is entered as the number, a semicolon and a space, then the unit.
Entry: 0.4045; in
